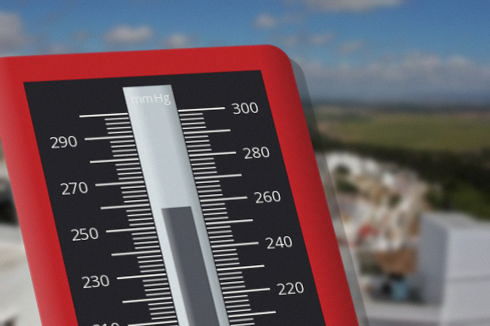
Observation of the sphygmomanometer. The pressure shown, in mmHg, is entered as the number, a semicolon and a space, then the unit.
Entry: 258; mmHg
